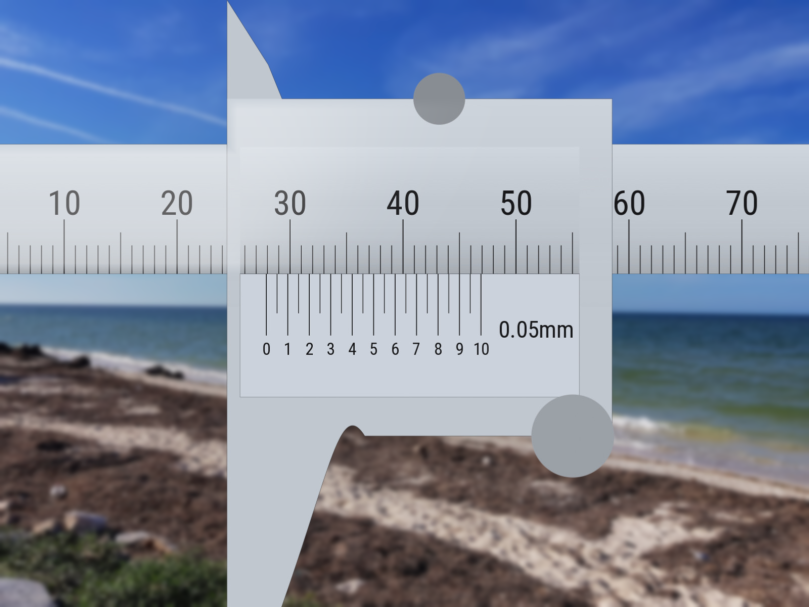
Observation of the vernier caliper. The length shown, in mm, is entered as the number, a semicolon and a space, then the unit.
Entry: 27.9; mm
